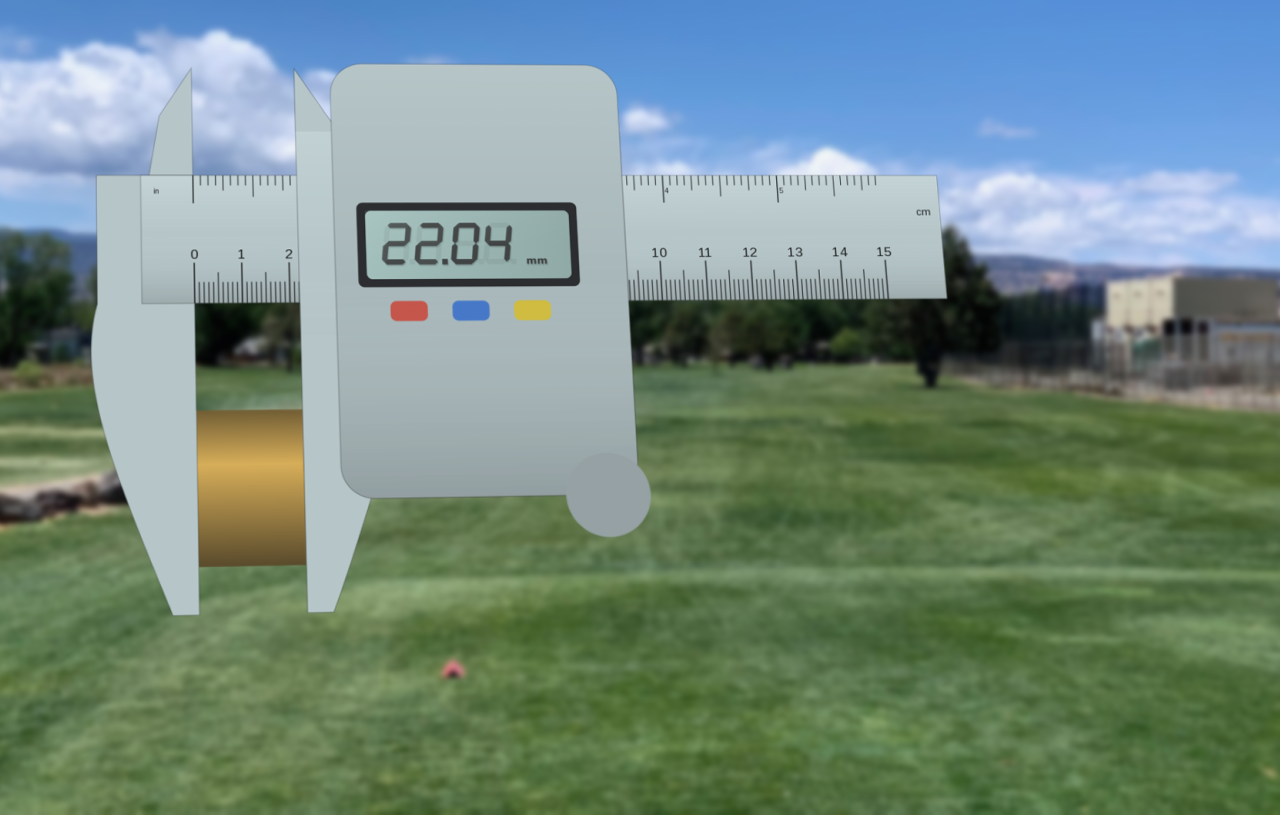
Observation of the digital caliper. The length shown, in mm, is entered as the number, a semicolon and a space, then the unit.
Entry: 22.04; mm
